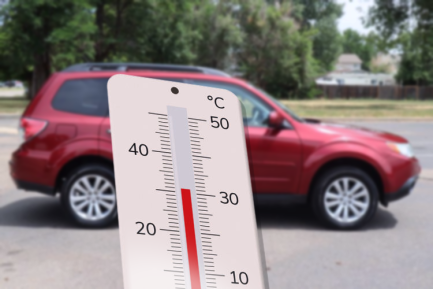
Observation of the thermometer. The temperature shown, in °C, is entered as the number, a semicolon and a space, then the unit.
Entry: 31; °C
